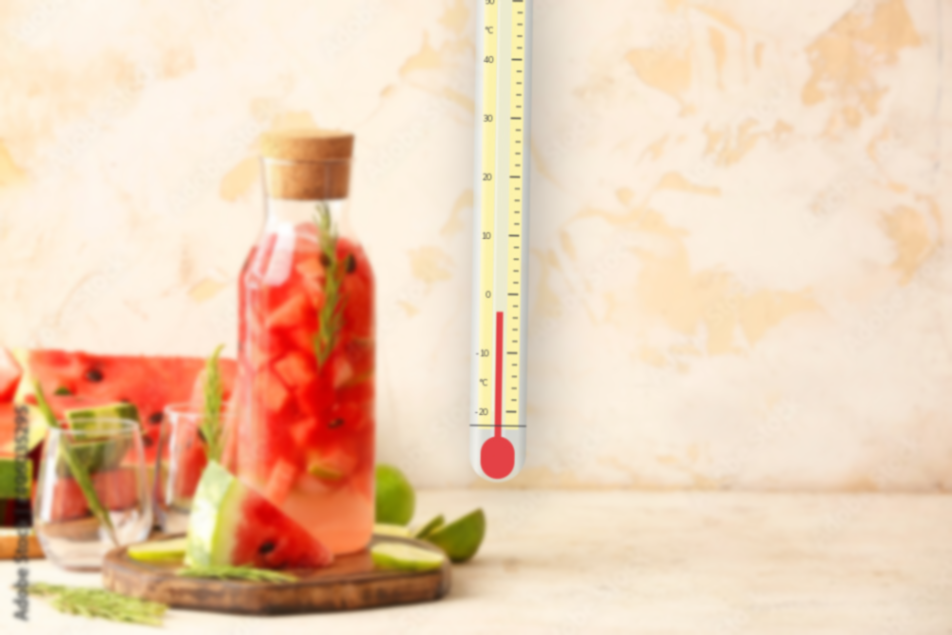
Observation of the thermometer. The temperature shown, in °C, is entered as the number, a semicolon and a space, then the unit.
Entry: -3; °C
